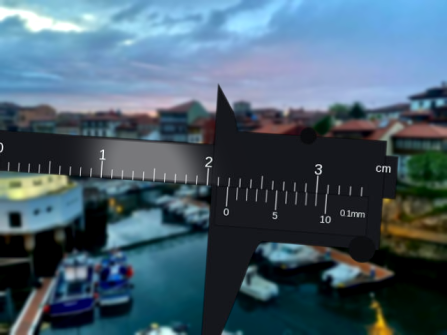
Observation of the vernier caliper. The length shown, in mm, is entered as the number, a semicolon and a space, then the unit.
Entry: 21.9; mm
